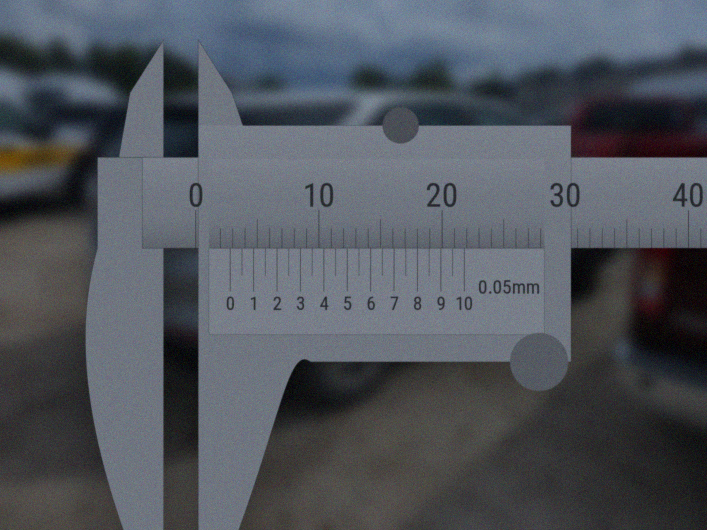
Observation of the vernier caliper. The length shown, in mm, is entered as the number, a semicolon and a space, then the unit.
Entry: 2.8; mm
